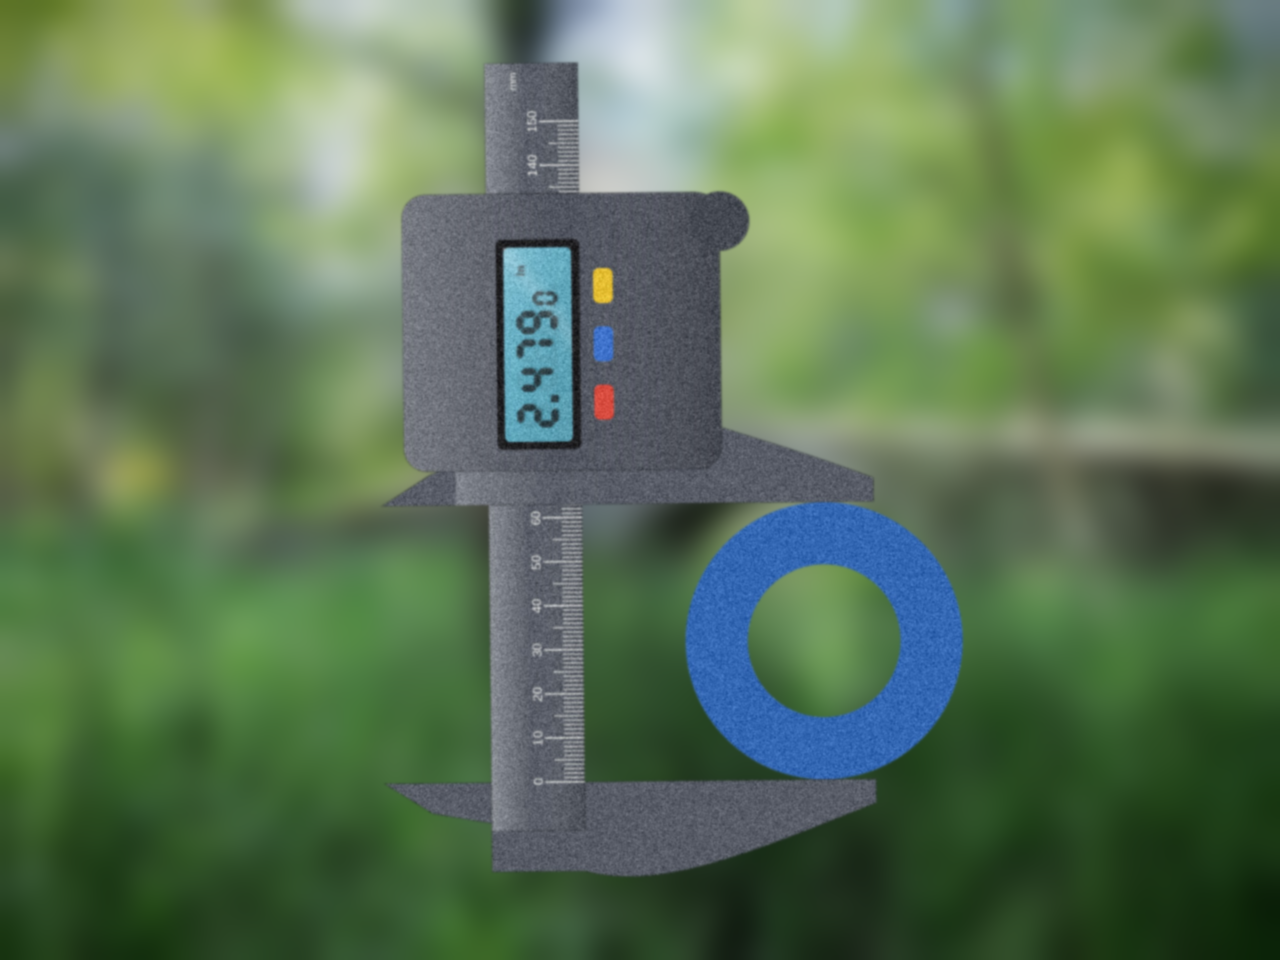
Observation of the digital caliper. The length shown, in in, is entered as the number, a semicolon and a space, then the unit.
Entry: 2.4790; in
